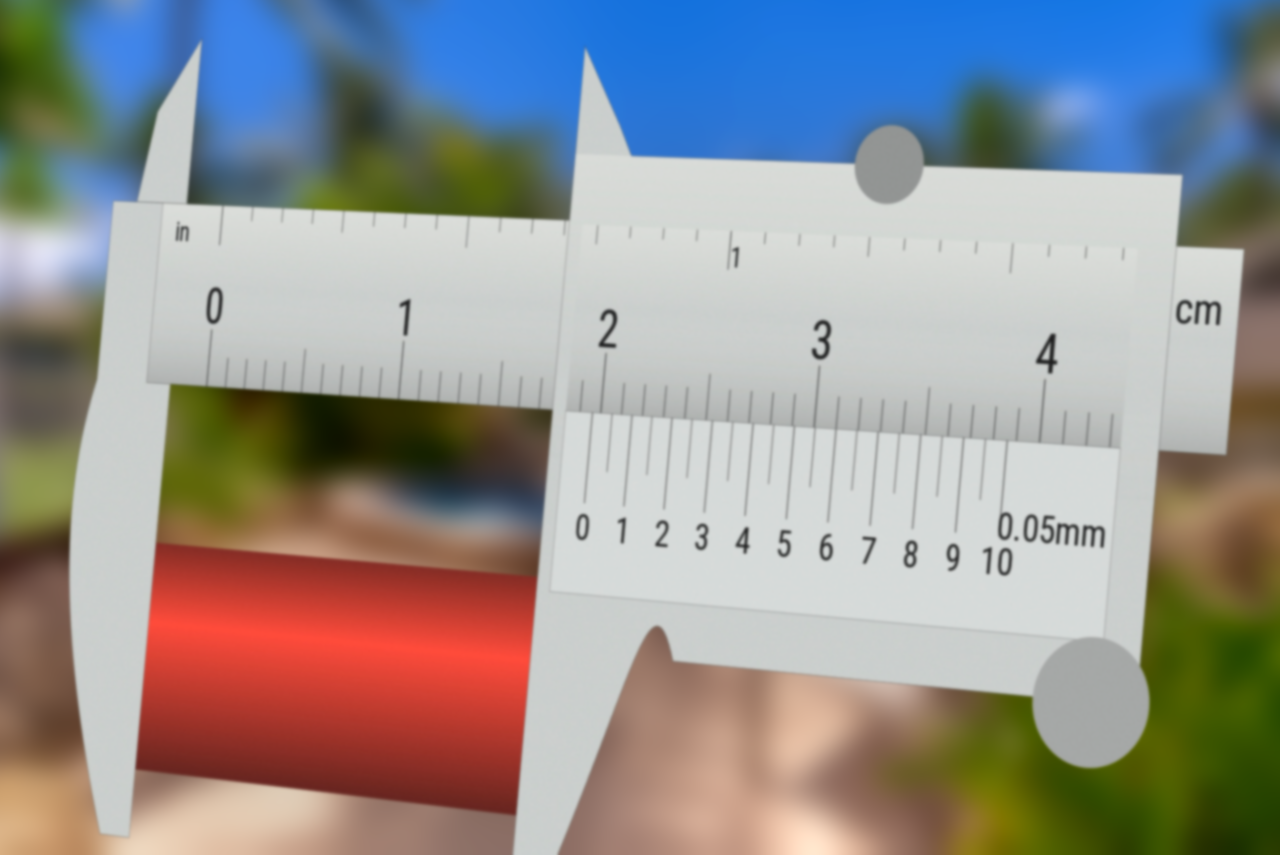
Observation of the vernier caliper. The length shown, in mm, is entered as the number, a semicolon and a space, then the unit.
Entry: 19.6; mm
